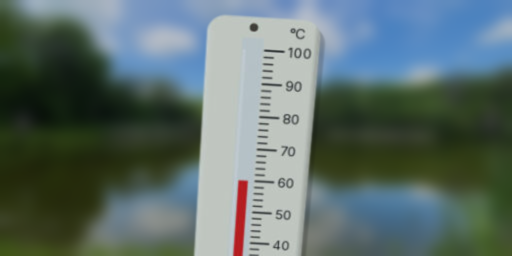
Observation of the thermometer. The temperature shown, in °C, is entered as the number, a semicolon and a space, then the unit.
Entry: 60; °C
